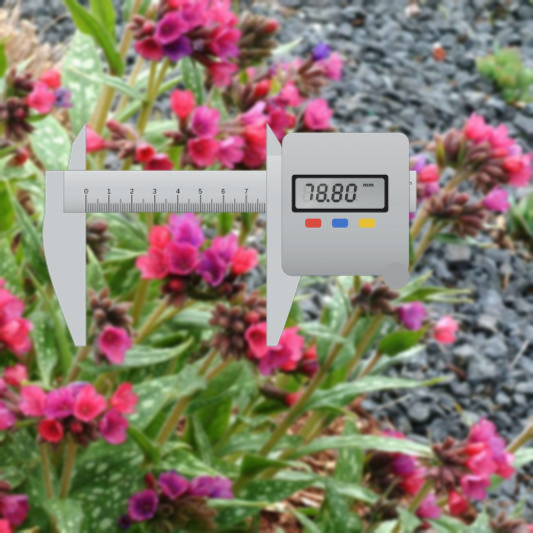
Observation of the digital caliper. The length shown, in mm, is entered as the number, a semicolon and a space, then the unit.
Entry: 78.80; mm
